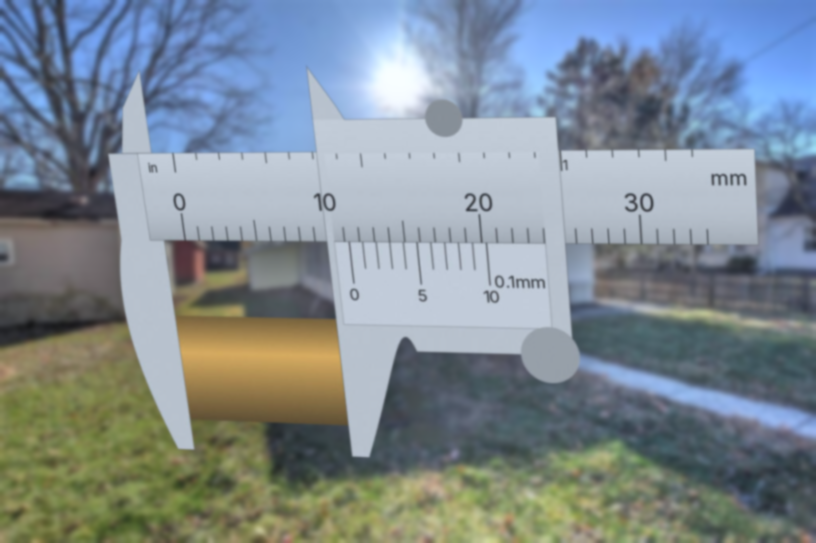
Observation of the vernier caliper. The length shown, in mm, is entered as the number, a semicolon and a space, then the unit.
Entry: 11.3; mm
